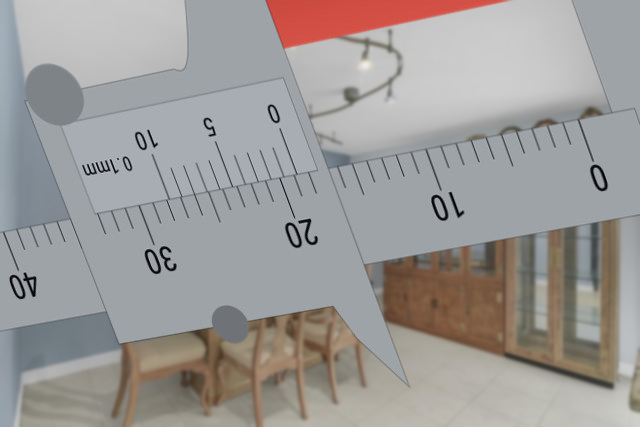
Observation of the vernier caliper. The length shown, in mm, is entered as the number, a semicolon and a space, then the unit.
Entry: 18.8; mm
